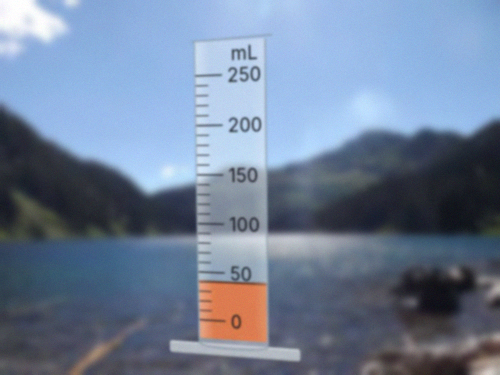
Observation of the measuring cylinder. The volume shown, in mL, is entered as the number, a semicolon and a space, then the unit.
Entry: 40; mL
